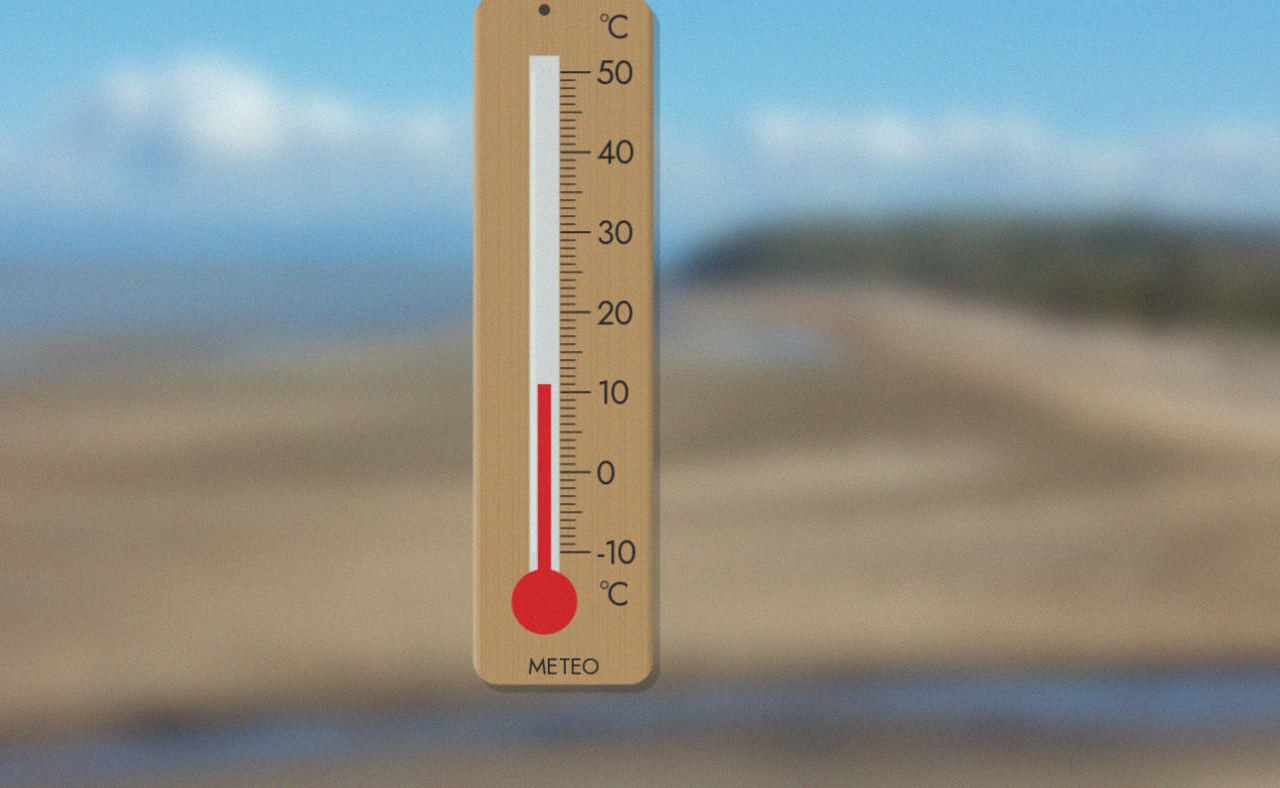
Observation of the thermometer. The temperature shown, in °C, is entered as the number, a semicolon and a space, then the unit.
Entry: 11; °C
